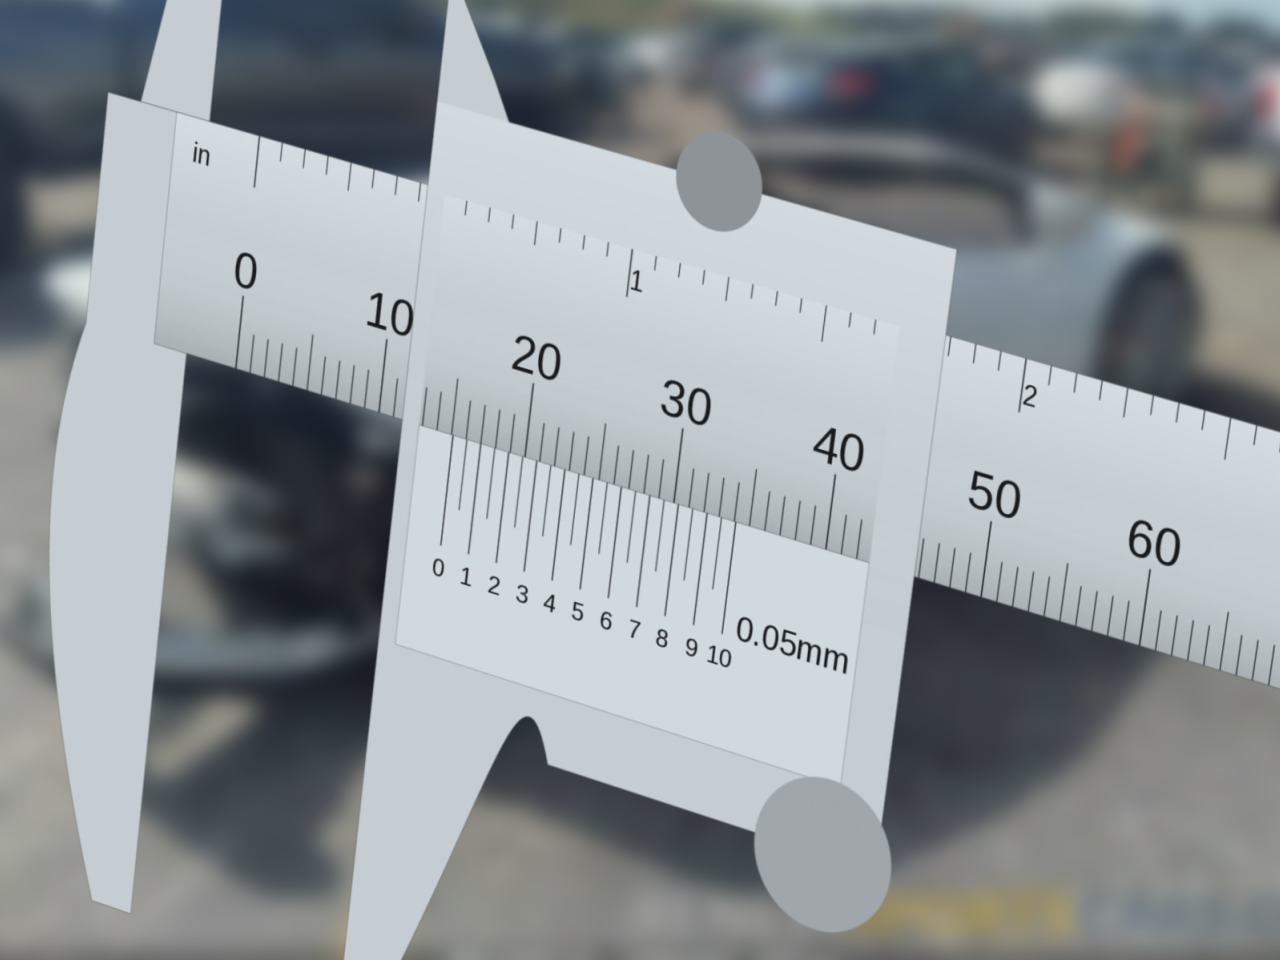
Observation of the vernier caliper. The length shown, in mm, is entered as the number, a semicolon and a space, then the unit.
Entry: 15.1; mm
